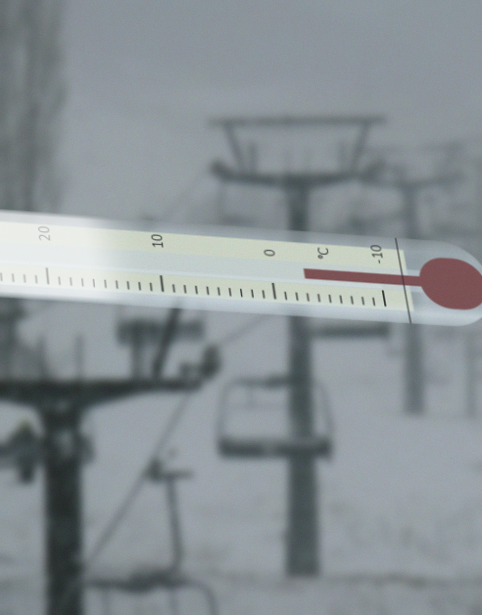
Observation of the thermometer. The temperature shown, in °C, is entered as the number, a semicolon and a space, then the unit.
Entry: -3; °C
